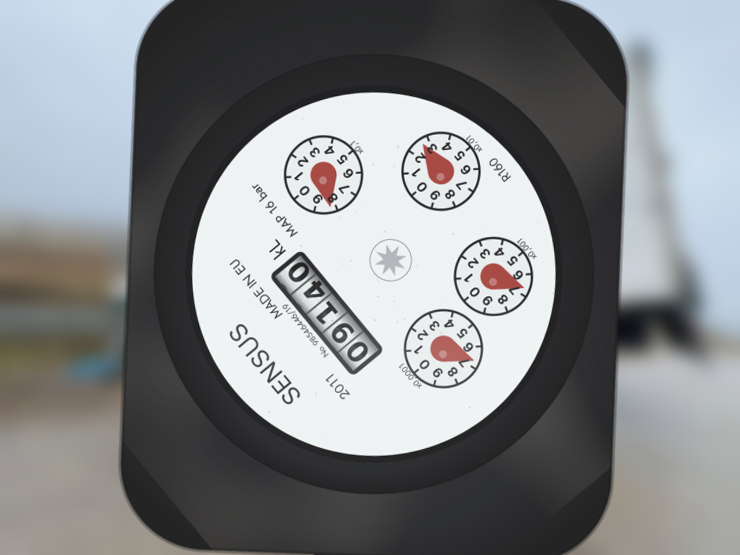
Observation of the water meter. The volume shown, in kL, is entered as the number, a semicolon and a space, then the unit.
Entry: 9139.8266; kL
